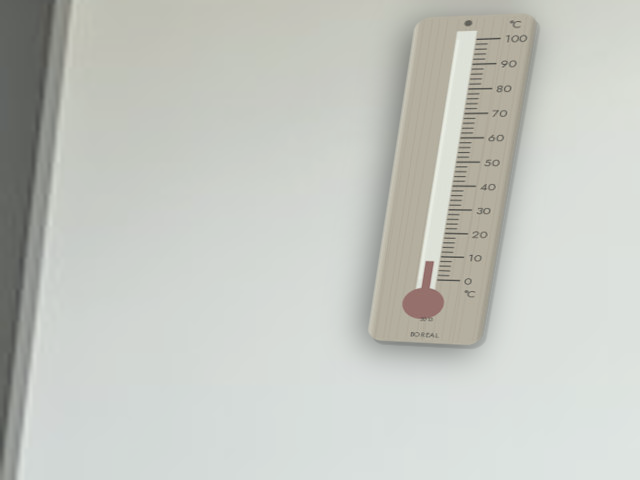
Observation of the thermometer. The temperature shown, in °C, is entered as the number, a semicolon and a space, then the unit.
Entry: 8; °C
